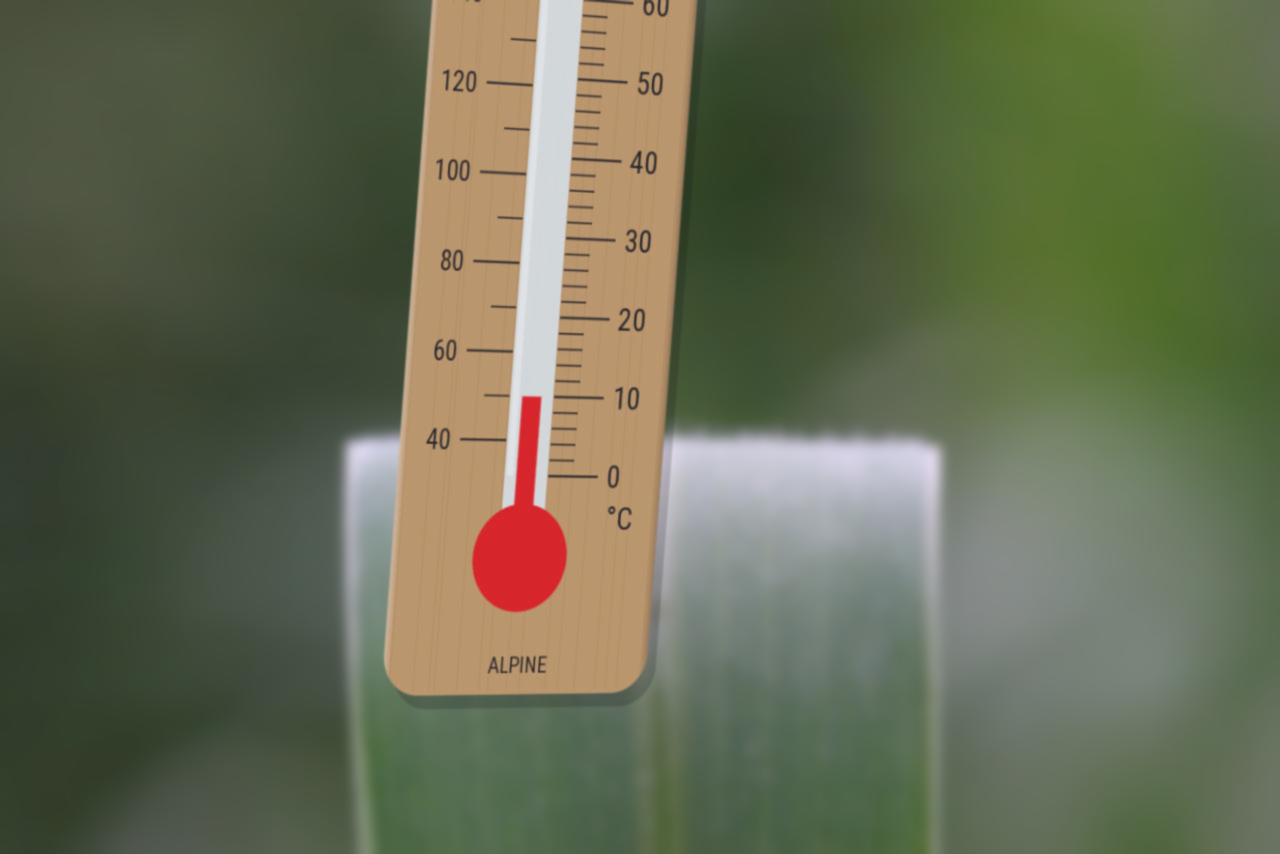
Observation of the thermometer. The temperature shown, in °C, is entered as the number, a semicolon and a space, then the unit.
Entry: 10; °C
